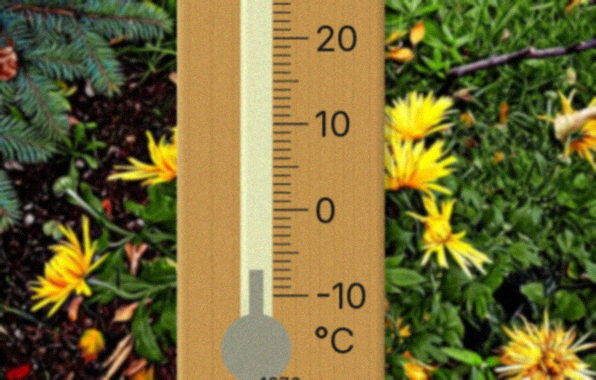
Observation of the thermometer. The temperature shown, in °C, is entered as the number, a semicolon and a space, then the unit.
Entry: -7; °C
